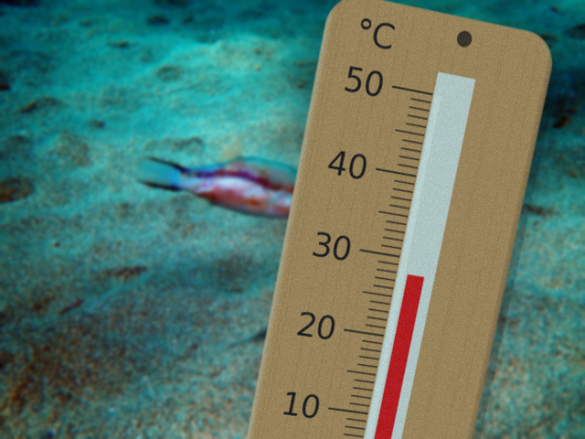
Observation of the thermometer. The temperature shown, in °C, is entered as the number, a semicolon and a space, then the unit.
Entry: 28; °C
